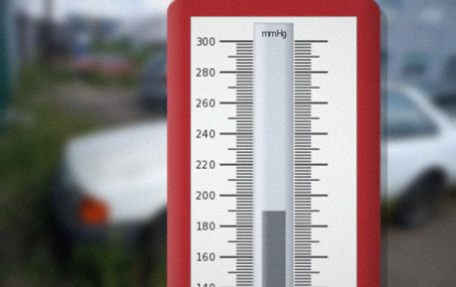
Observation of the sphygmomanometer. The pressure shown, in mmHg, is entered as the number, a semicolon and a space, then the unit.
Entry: 190; mmHg
